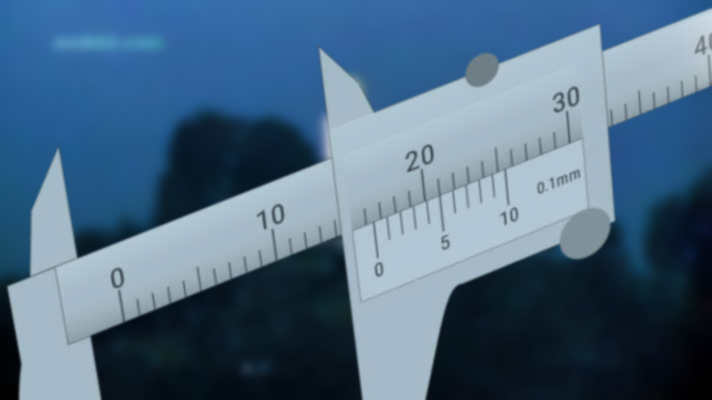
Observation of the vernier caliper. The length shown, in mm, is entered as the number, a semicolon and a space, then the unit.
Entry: 16.5; mm
